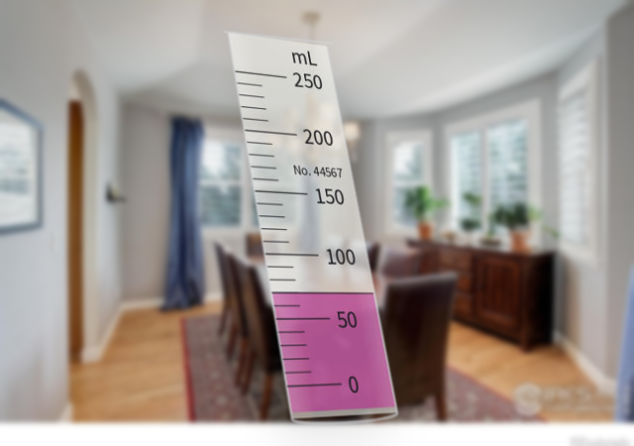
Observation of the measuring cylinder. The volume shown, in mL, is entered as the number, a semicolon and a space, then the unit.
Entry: 70; mL
